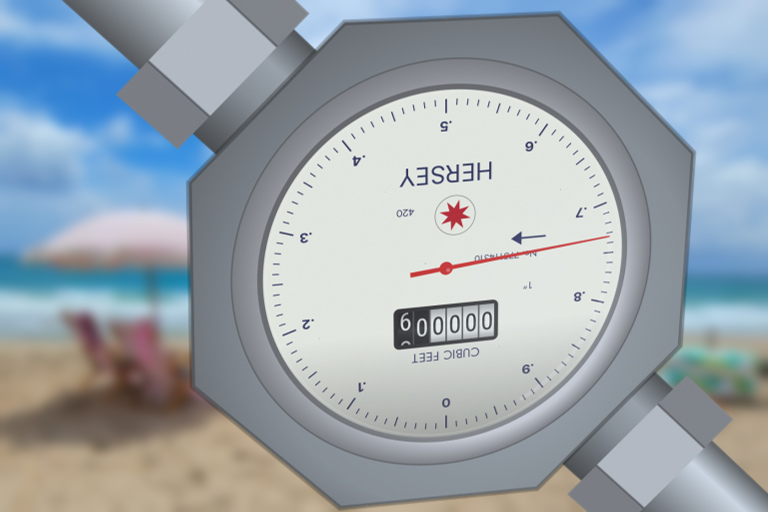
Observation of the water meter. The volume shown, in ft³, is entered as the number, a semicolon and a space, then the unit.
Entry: 8.73; ft³
